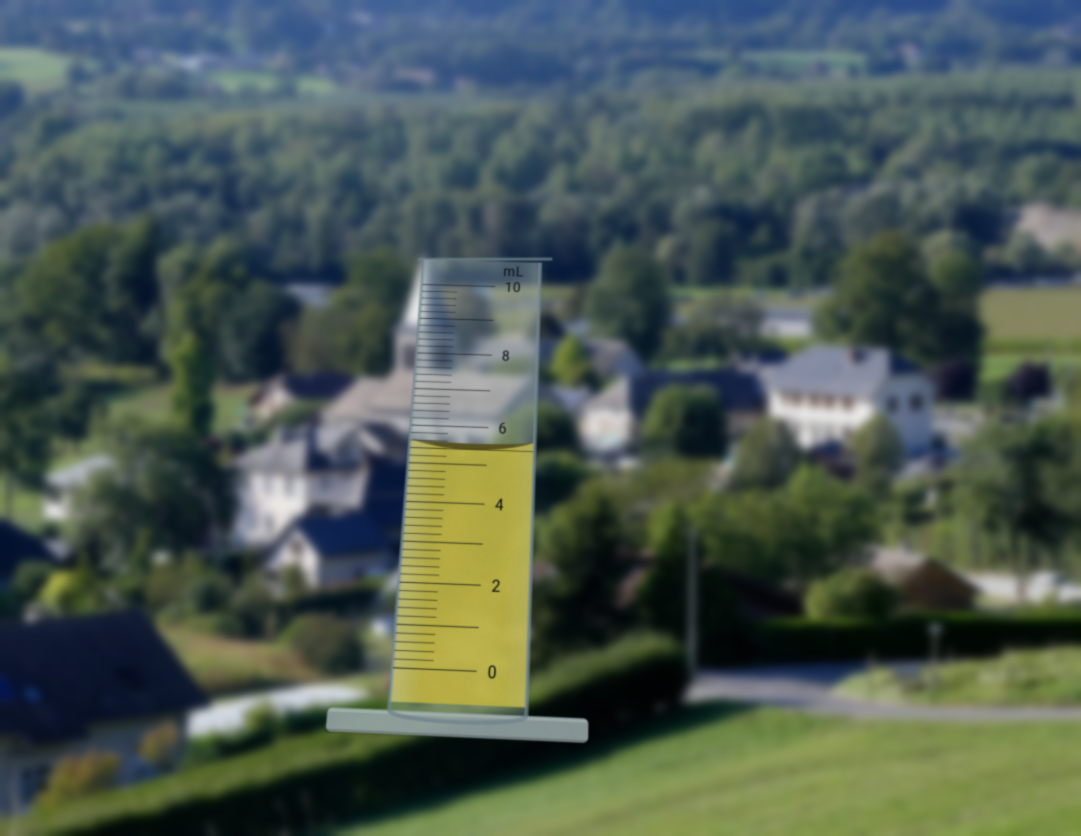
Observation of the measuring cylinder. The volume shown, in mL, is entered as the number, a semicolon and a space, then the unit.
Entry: 5.4; mL
